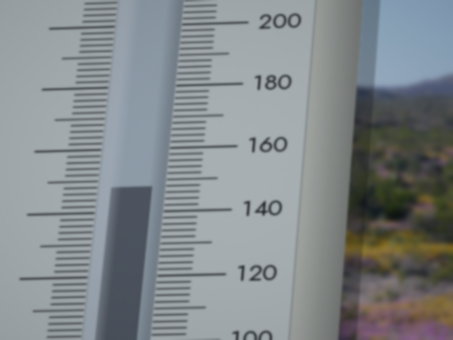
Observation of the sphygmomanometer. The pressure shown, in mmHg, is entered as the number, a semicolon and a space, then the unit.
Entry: 148; mmHg
